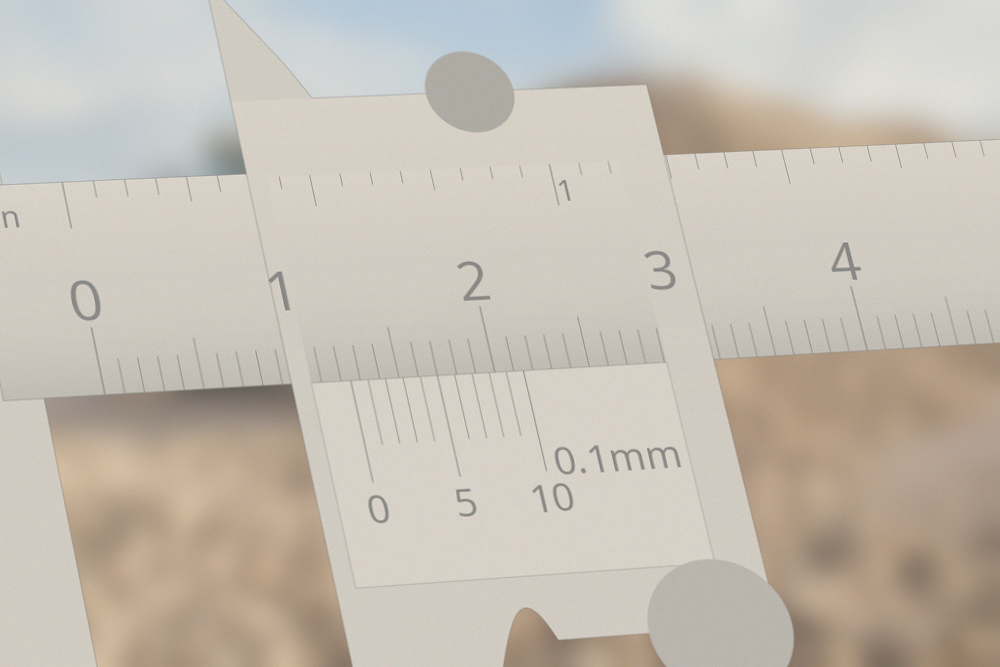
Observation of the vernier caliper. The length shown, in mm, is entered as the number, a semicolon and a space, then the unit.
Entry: 12.5; mm
